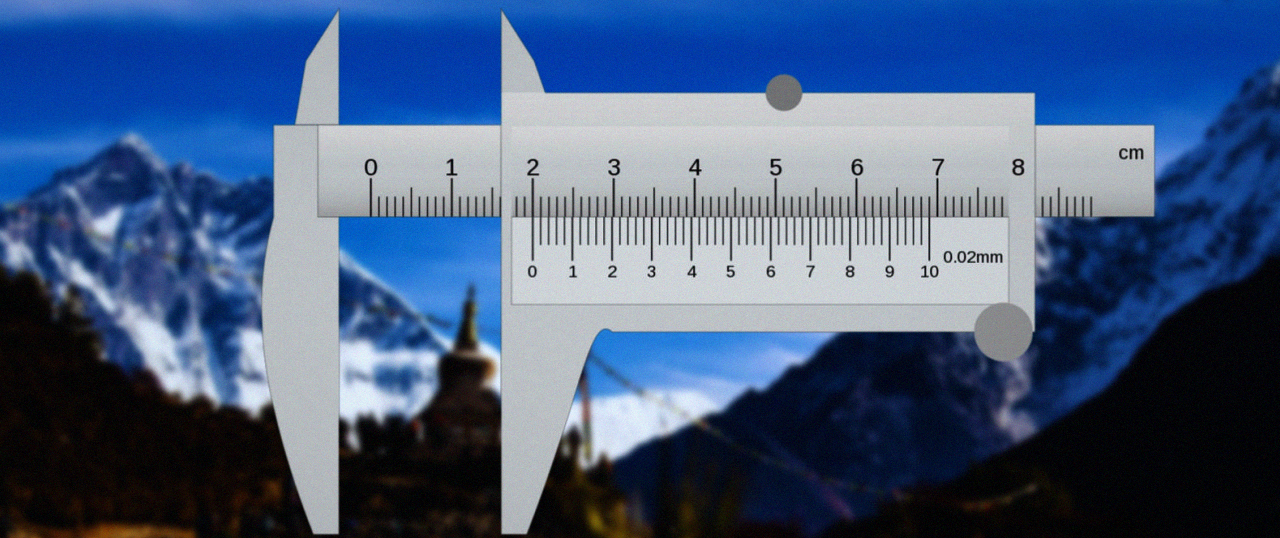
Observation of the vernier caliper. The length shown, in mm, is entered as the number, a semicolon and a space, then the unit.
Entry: 20.0; mm
